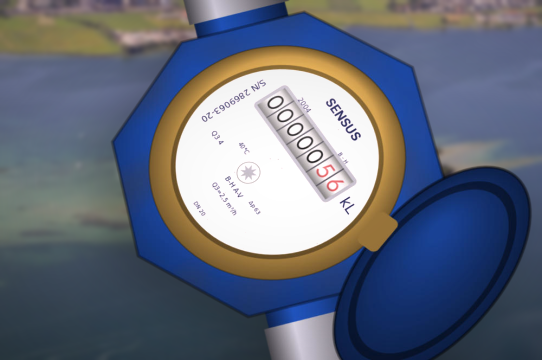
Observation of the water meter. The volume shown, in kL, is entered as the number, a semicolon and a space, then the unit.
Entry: 0.56; kL
